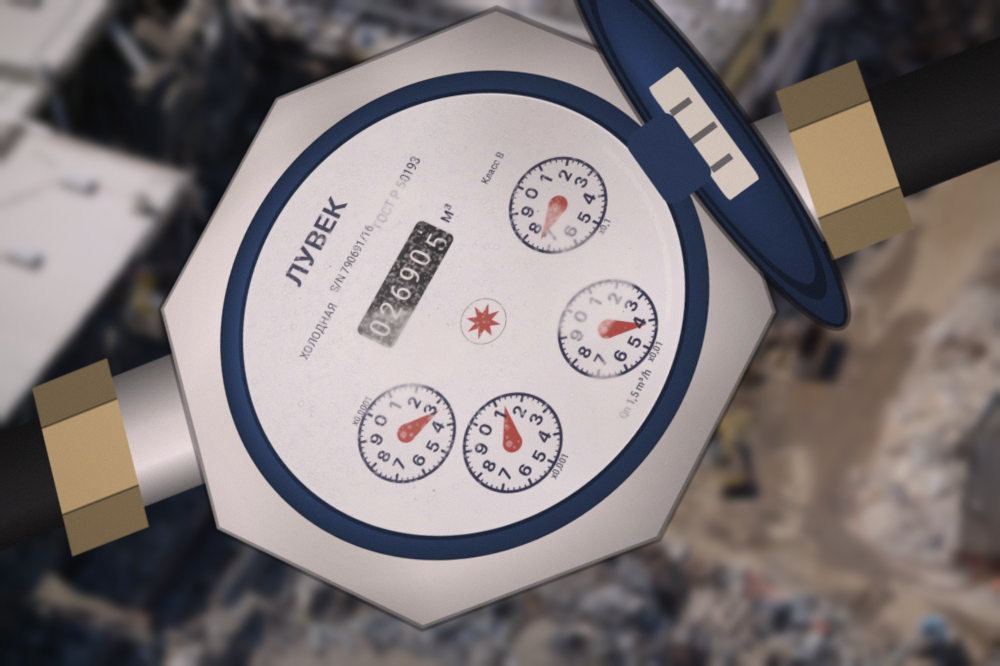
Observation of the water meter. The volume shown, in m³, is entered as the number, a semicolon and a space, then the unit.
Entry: 26904.7413; m³
